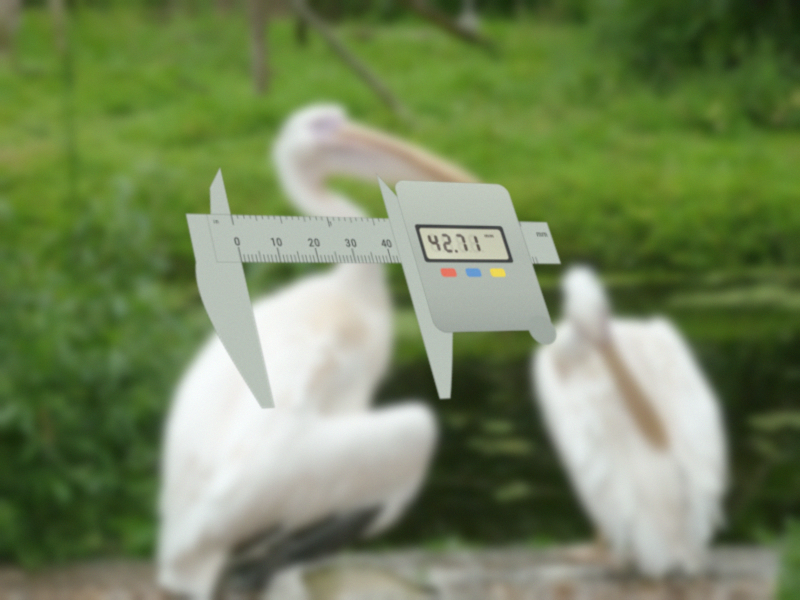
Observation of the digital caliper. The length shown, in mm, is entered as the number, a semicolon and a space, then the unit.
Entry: 42.71; mm
